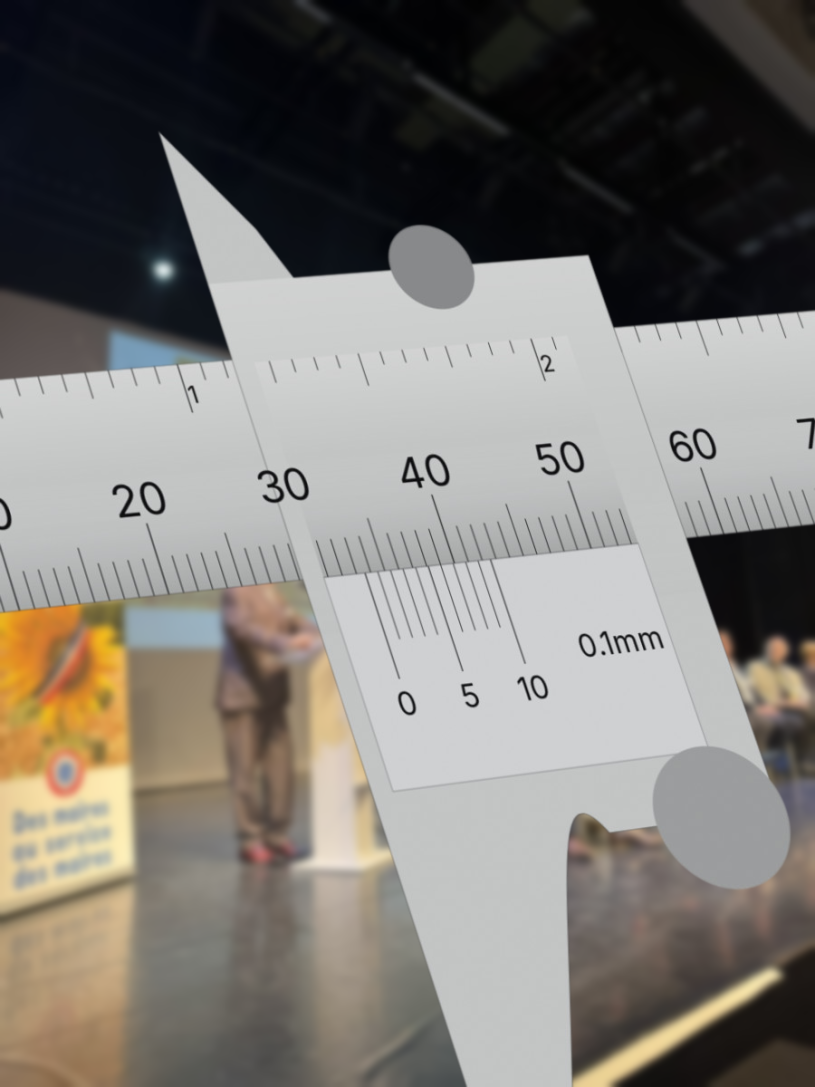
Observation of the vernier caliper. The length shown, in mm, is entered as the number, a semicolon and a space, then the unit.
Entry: 33.6; mm
